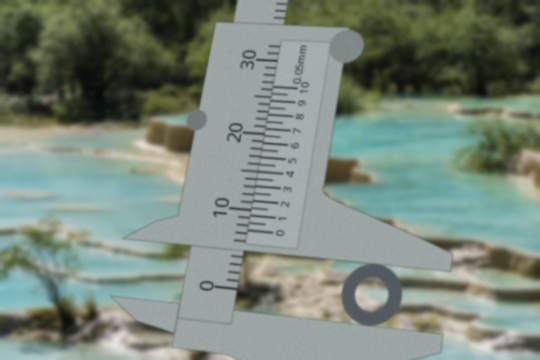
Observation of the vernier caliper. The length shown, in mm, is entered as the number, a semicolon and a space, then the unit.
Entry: 7.4; mm
